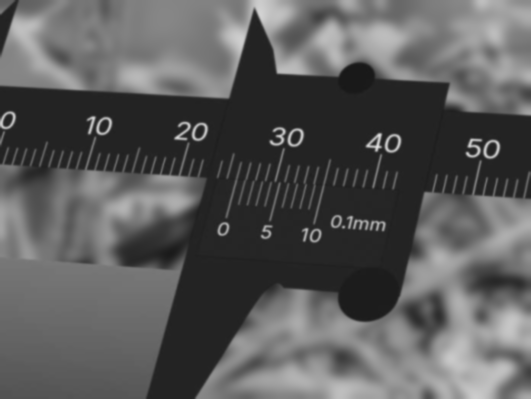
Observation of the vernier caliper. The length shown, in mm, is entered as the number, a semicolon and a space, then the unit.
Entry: 26.0; mm
